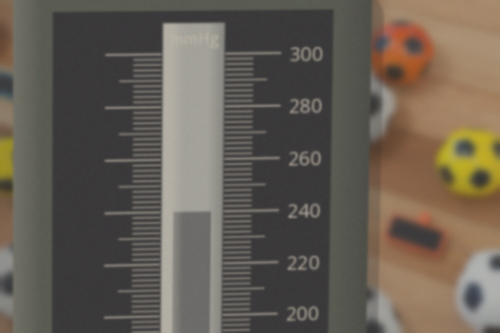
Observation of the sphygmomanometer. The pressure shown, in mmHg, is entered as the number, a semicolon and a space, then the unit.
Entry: 240; mmHg
